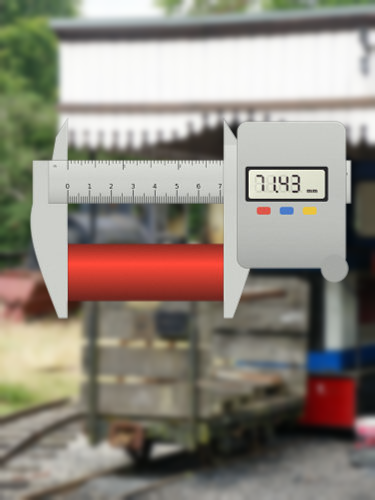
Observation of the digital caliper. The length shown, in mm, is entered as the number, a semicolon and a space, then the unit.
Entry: 71.43; mm
